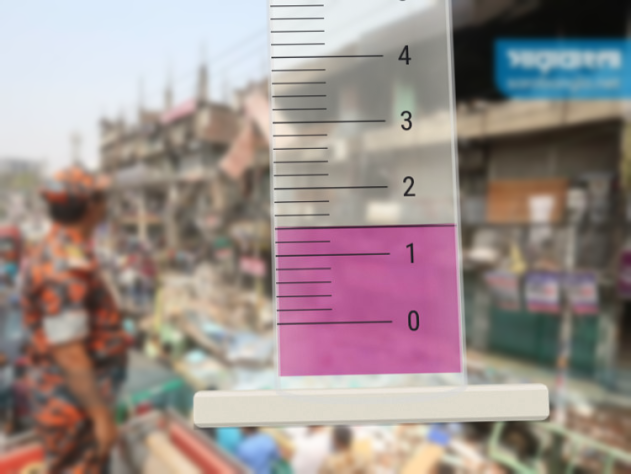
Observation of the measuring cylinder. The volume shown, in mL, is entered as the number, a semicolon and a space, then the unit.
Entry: 1.4; mL
